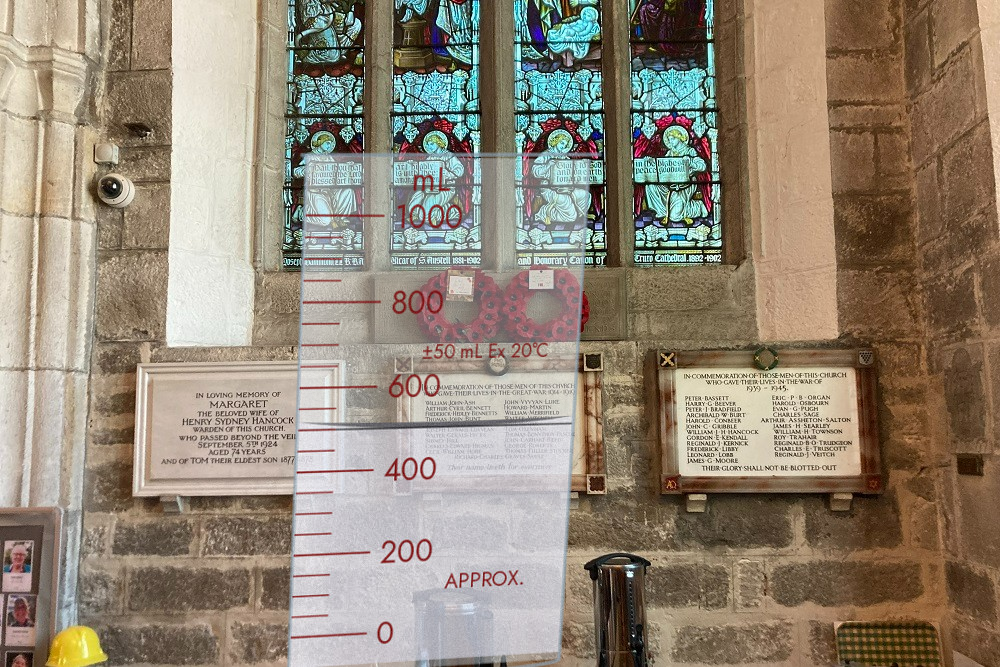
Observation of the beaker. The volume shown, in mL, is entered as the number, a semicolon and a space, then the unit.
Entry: 500; mL
